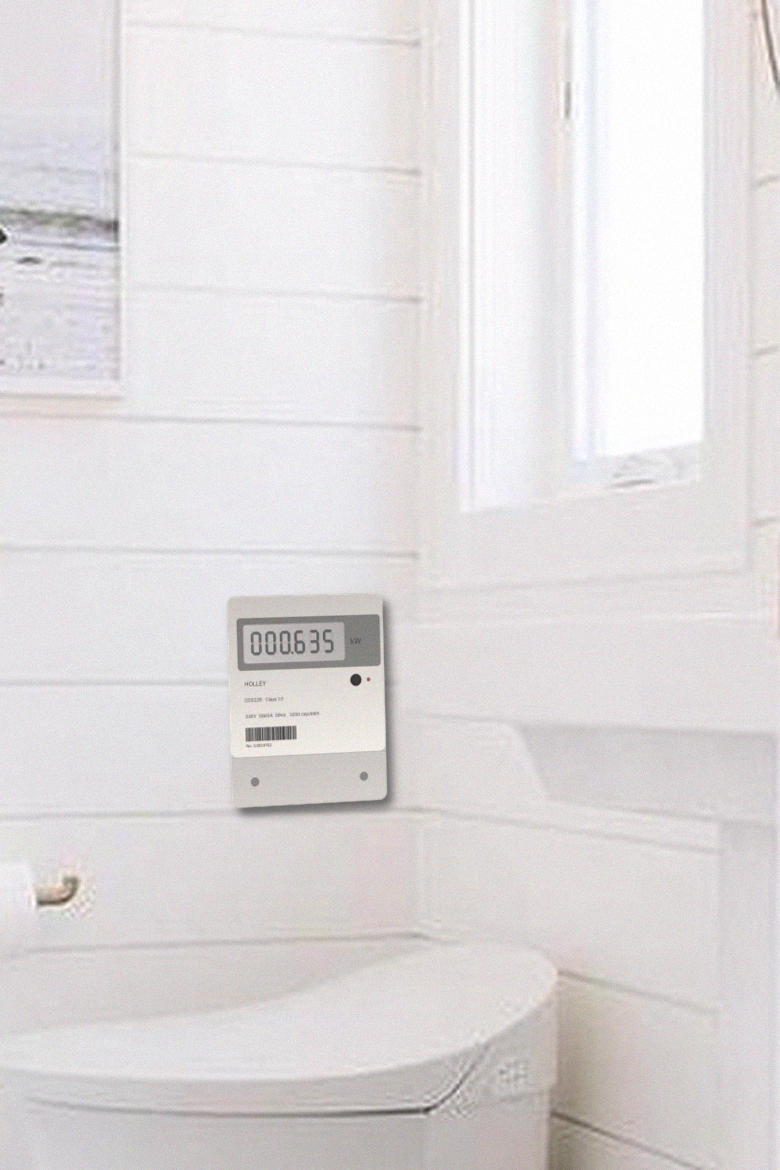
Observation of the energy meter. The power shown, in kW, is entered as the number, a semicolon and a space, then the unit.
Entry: 0.635; kW
